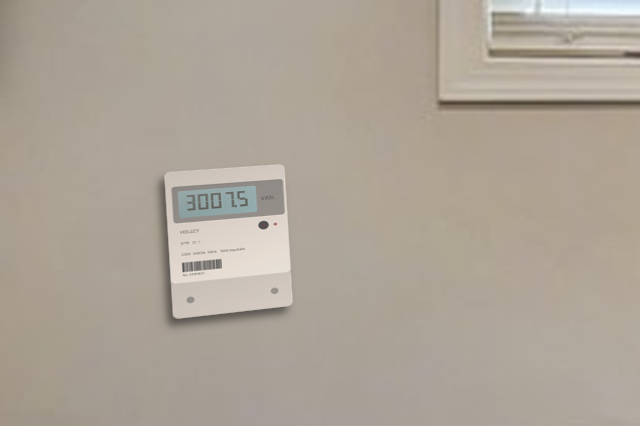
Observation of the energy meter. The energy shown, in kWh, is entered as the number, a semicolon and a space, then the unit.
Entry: 3007.5; kWh
